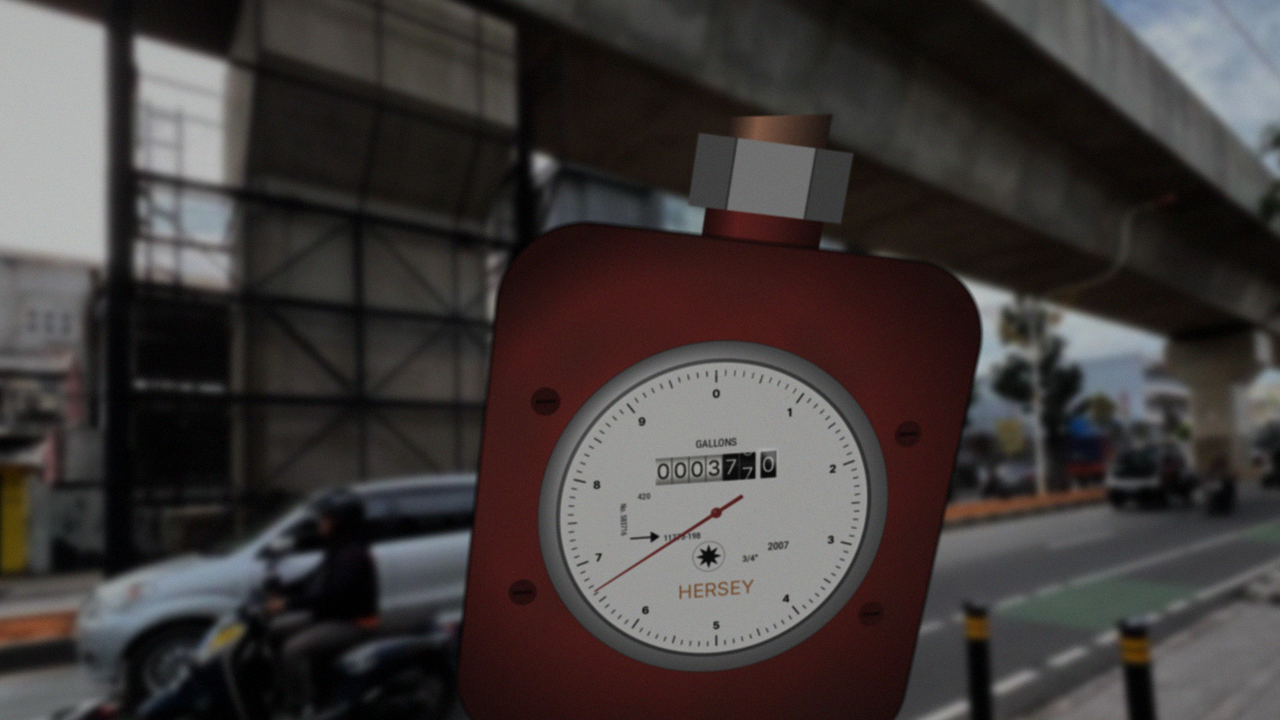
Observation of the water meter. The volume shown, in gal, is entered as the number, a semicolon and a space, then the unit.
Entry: 3766.6; gal
